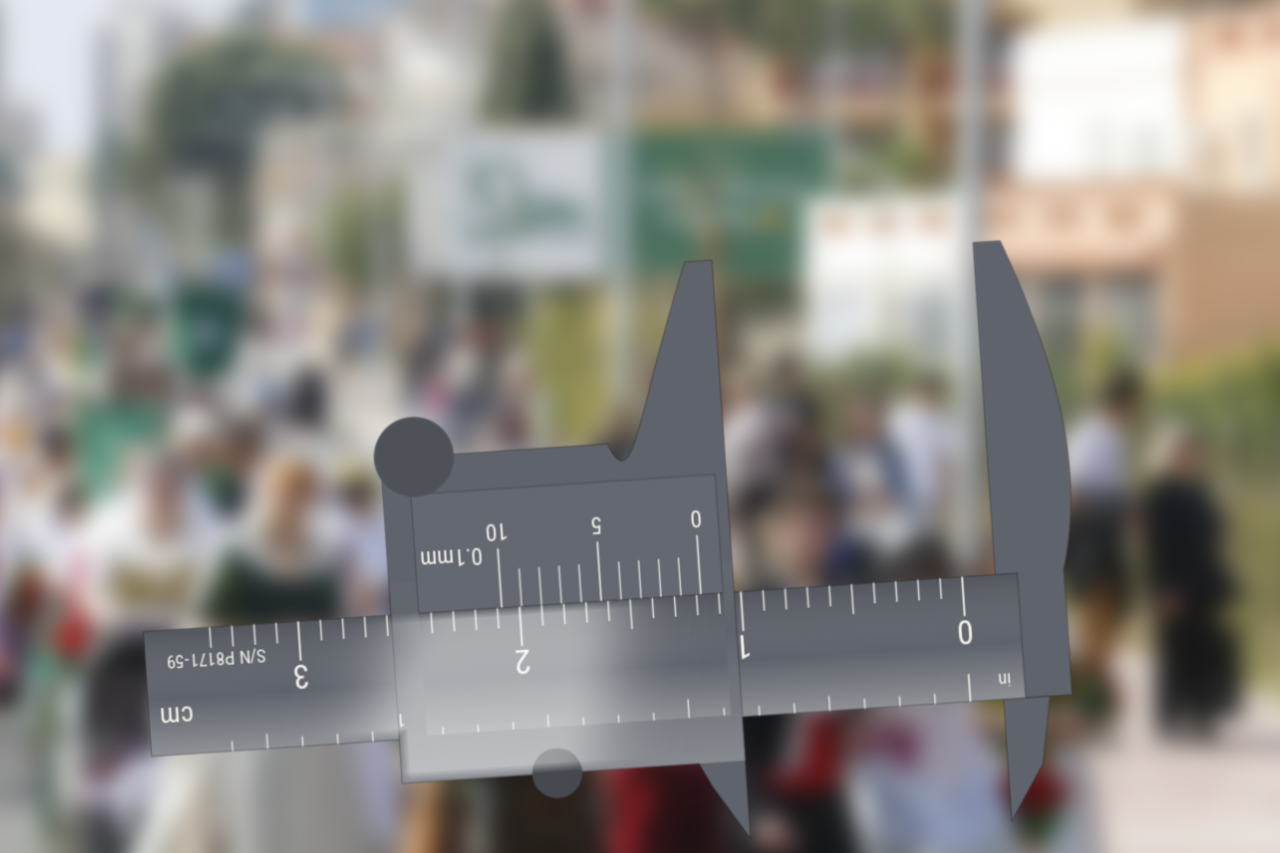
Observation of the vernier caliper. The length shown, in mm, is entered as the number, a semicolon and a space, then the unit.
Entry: 11.8; mm
